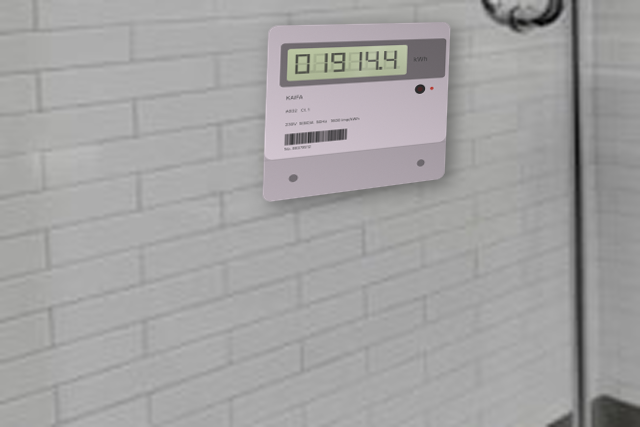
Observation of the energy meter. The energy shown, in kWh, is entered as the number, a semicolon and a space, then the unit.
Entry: 1914.4; kWh
